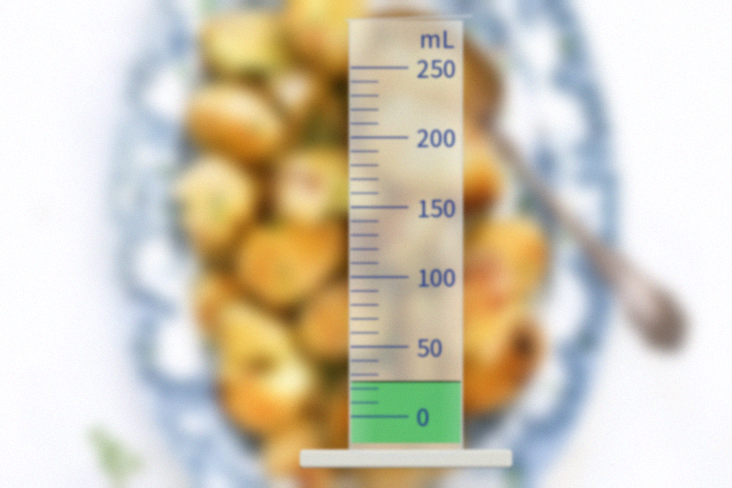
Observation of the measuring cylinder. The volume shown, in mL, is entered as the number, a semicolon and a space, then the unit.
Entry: 25; mL
